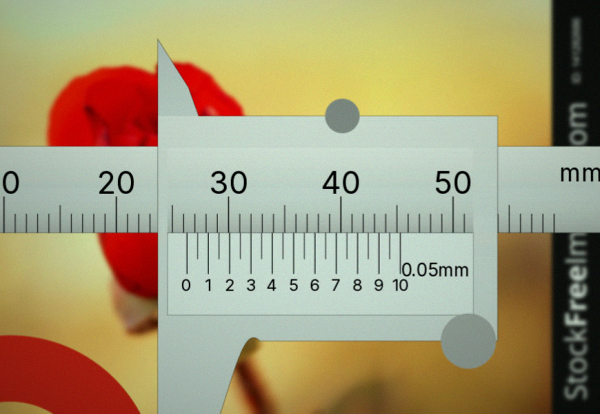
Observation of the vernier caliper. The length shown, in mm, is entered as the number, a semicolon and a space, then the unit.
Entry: 26.3; mm
